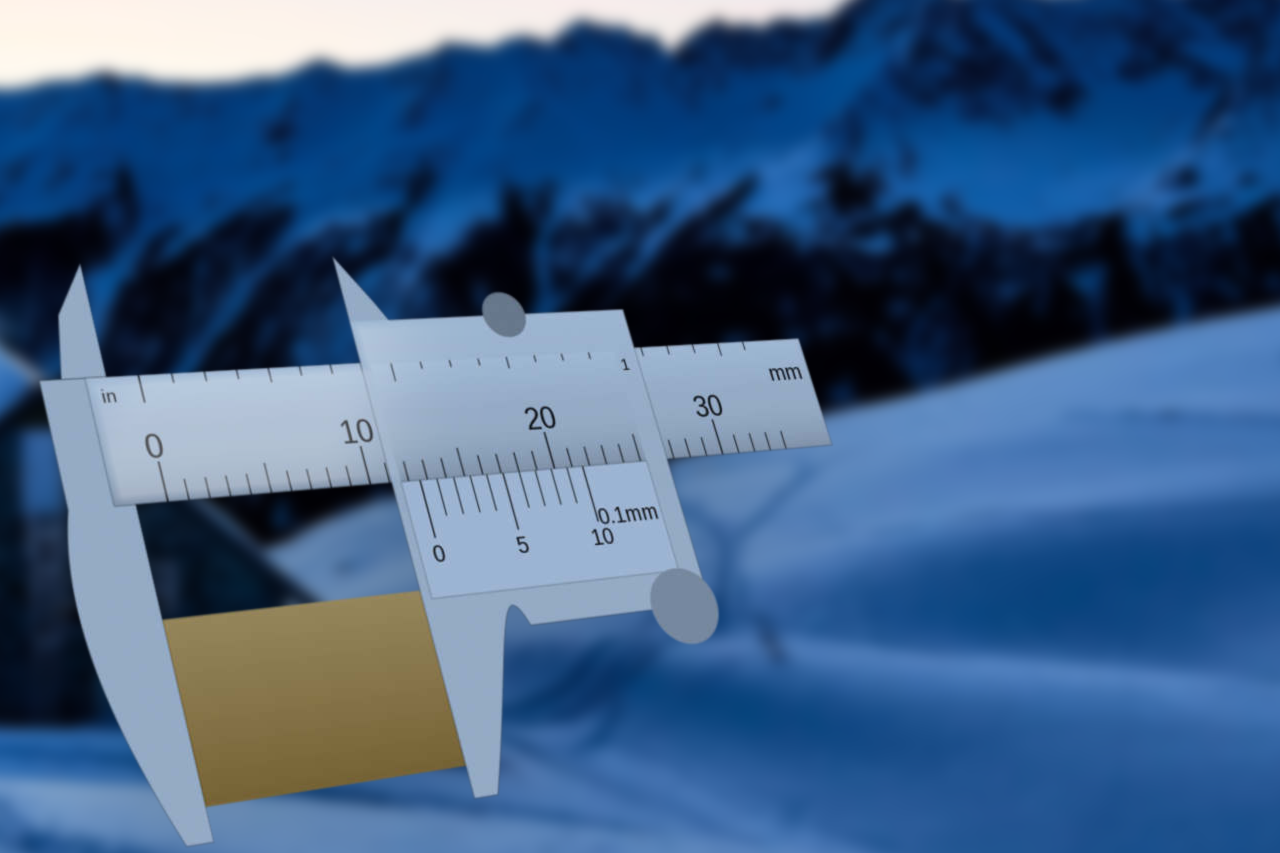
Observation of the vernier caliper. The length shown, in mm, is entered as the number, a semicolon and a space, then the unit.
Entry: 12.6; mm
